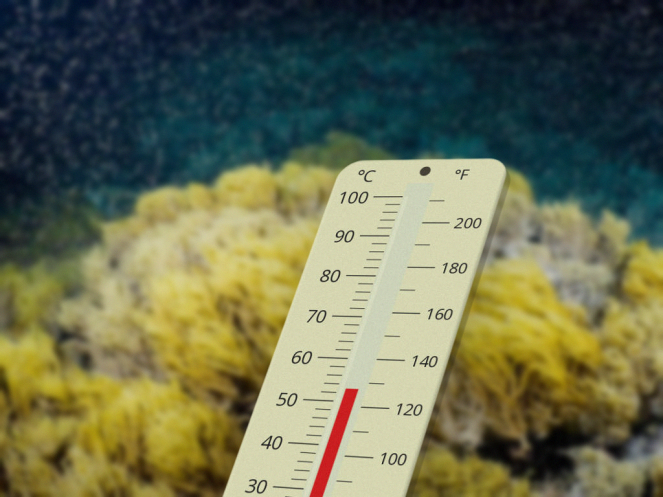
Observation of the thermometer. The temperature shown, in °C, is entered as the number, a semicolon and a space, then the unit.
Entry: 53; °C
